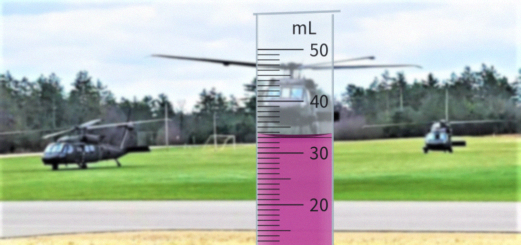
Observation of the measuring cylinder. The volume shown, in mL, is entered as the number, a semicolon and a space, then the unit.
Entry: 33; mL
